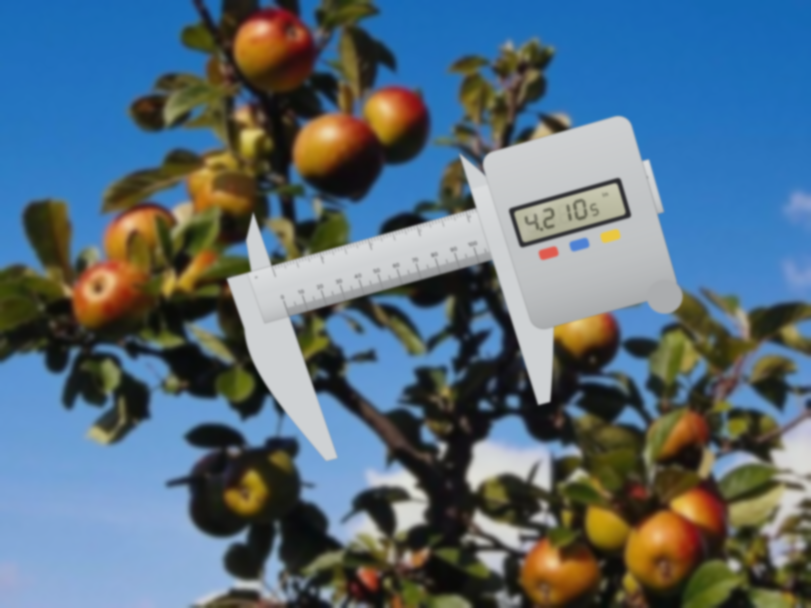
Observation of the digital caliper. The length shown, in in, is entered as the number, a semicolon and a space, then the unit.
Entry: 4.2105; in
